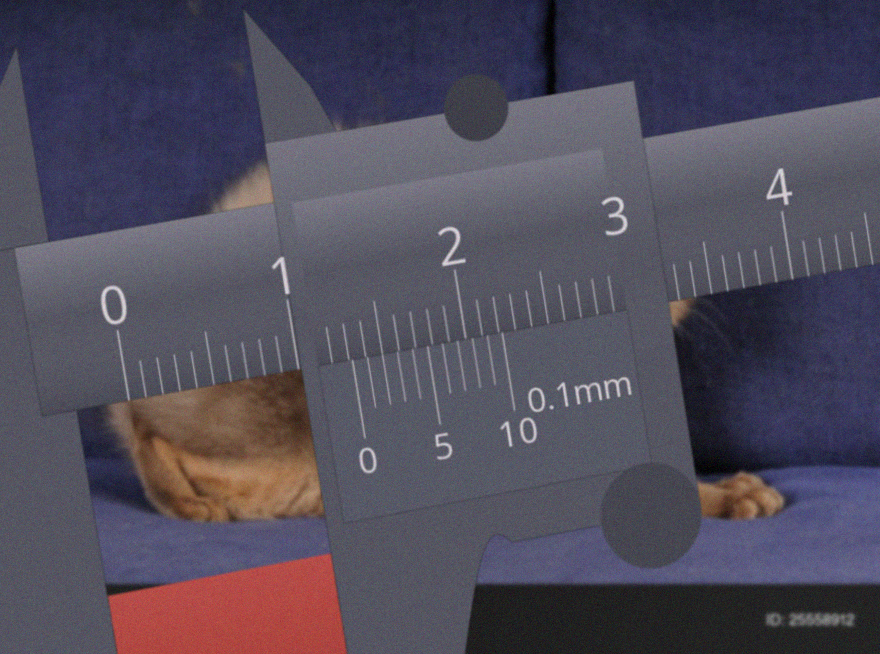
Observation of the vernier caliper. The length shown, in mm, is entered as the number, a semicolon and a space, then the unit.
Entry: 13.2; mm
